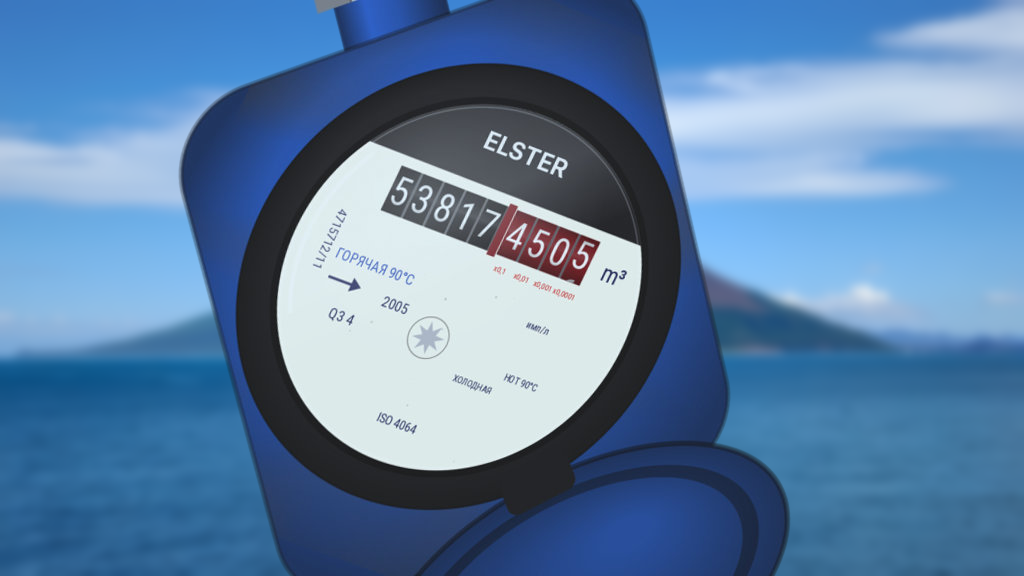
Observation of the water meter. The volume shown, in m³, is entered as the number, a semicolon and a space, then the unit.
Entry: 53817.4505; m³
